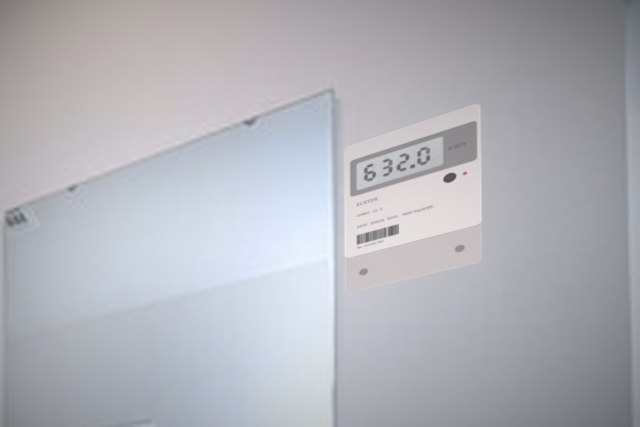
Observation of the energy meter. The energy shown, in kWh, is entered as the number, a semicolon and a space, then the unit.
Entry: 632.0; kWh
